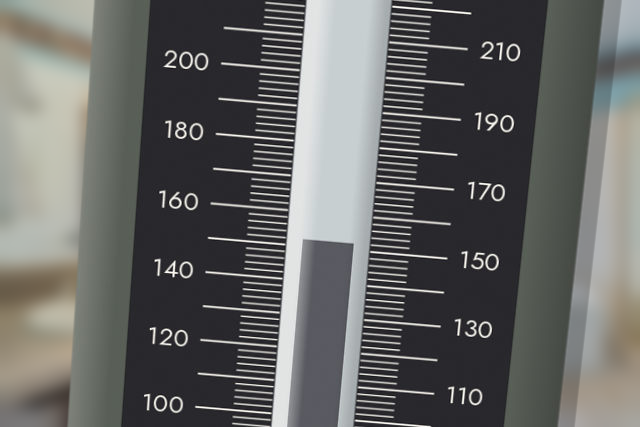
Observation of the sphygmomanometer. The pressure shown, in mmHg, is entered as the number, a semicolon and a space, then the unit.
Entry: 152; mmHg
